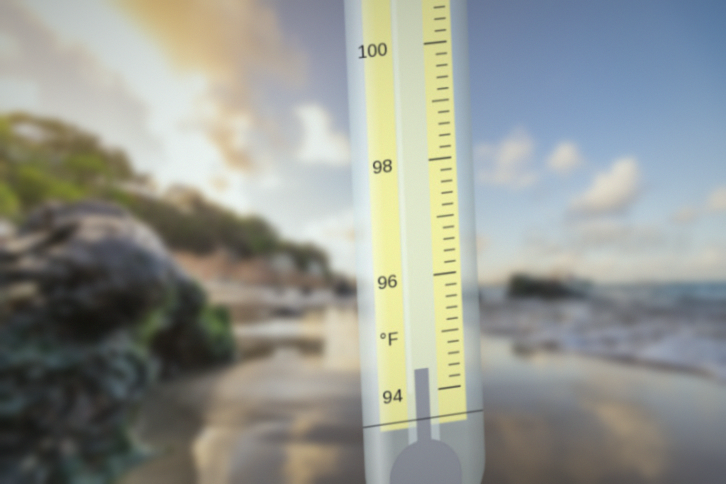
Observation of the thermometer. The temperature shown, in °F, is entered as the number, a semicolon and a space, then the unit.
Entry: 94.4; °F
